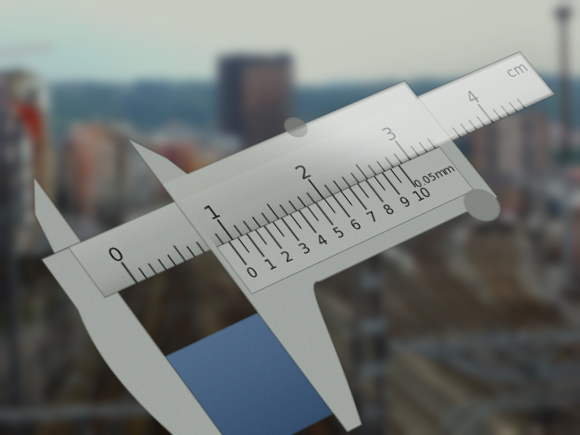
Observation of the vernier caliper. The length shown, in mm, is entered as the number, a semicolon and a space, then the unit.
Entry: 9.6; mm
